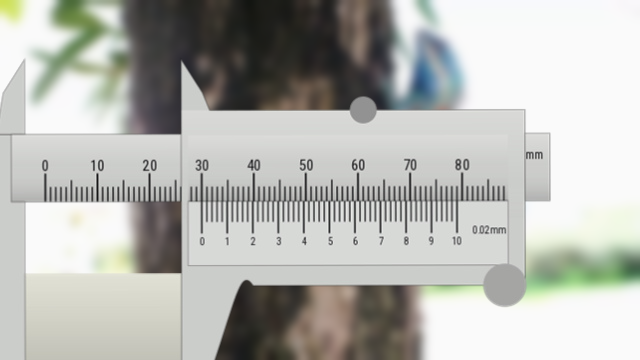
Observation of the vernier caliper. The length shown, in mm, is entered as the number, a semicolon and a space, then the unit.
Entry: 30.0; mm
